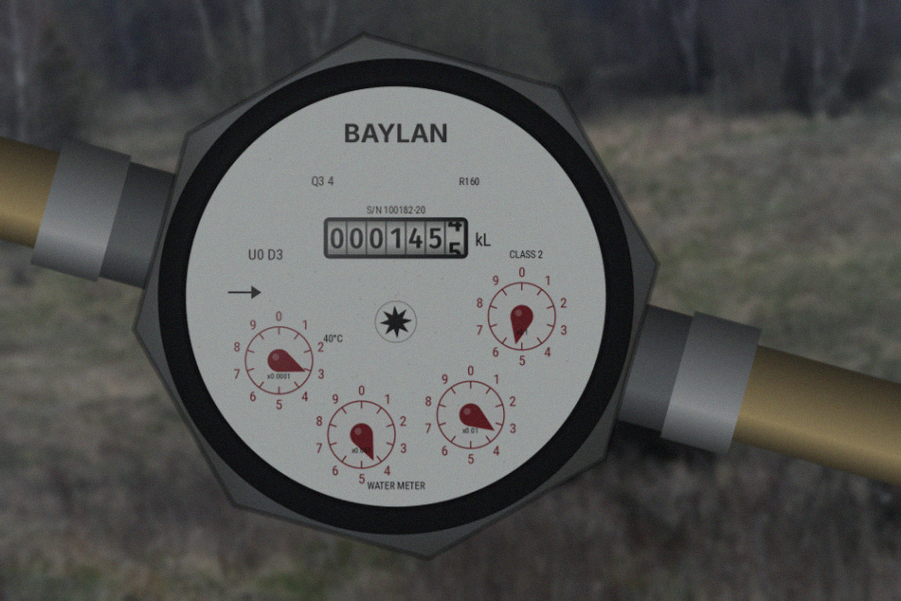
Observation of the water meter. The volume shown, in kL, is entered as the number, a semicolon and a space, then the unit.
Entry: 1454.5343; kL
